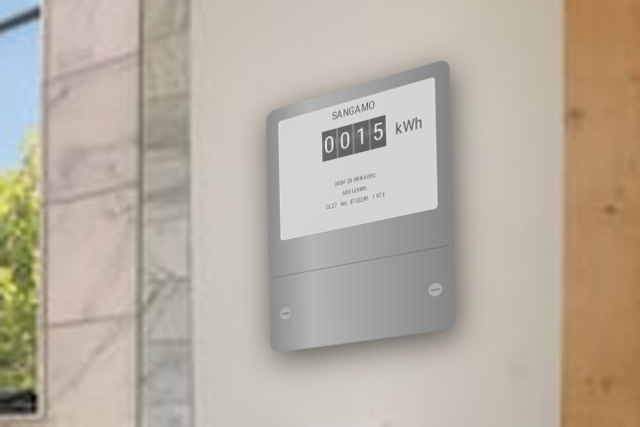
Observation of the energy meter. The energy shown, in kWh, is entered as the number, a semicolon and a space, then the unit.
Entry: 15; kWh
